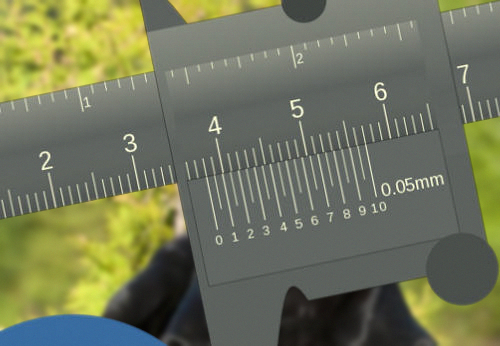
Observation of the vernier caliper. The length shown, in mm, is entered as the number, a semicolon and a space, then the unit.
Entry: 38.0; mm
